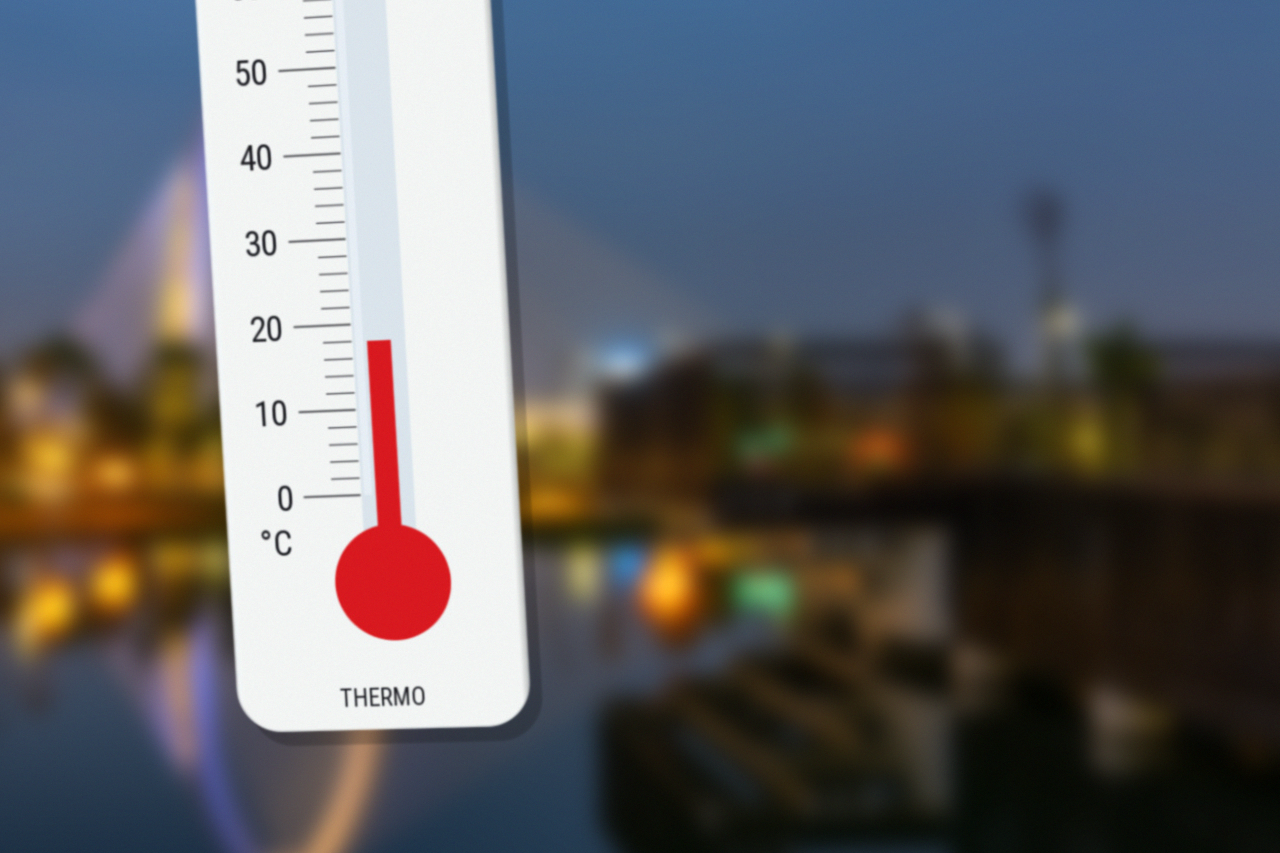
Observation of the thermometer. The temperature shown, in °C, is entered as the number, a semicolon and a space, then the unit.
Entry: 18; °C
